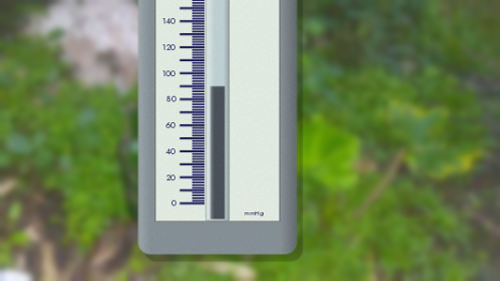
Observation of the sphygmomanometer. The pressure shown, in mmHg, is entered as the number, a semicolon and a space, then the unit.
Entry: 90; mmHg
